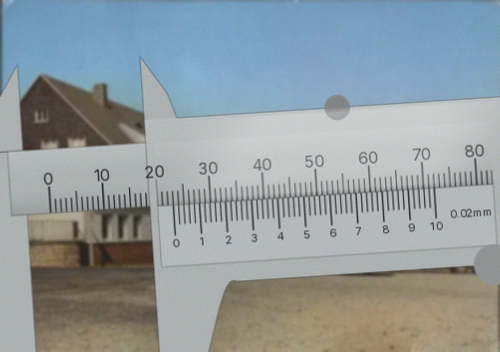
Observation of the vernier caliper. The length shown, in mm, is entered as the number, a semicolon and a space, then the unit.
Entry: 23.0; mm
